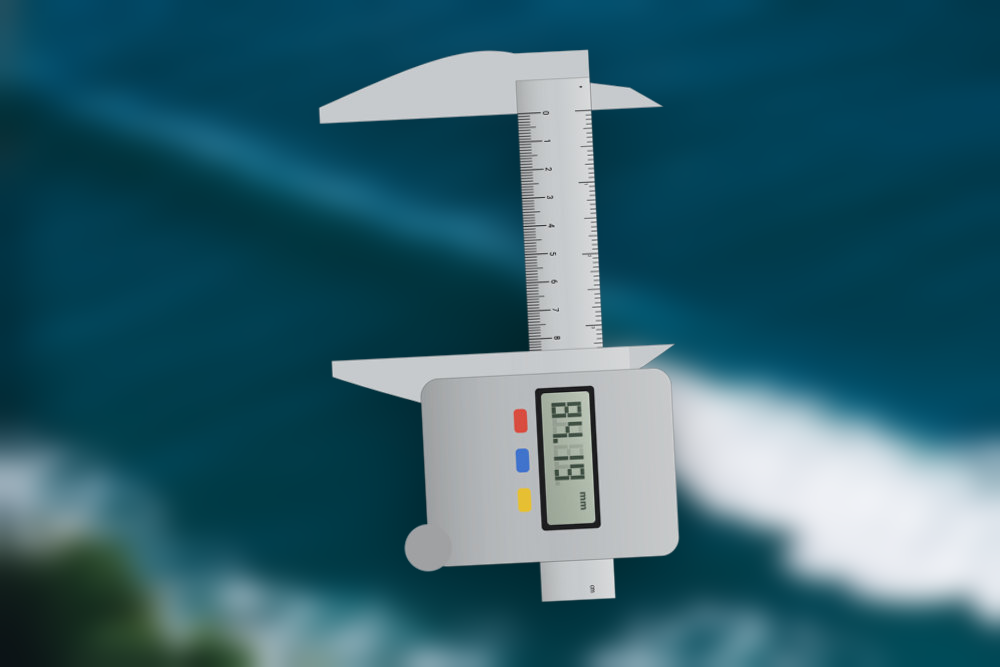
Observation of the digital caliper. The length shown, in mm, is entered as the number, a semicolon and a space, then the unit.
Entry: 84.19; mm
